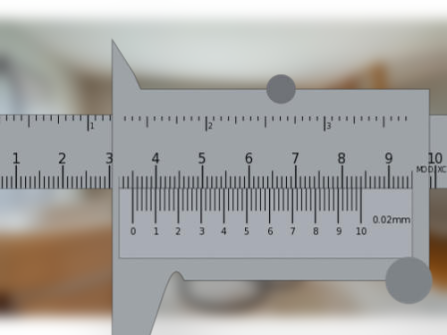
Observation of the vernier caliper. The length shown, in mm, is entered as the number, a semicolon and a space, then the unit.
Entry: 35.0; mm
